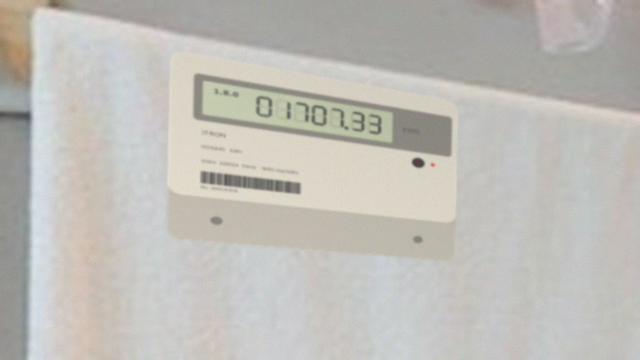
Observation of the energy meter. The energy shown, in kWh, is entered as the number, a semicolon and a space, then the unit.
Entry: 1707.33; kWh
